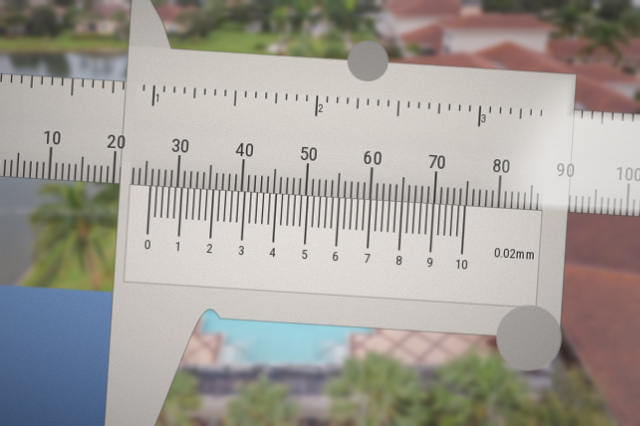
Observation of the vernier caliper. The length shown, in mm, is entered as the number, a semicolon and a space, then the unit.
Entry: 25.8; mm
